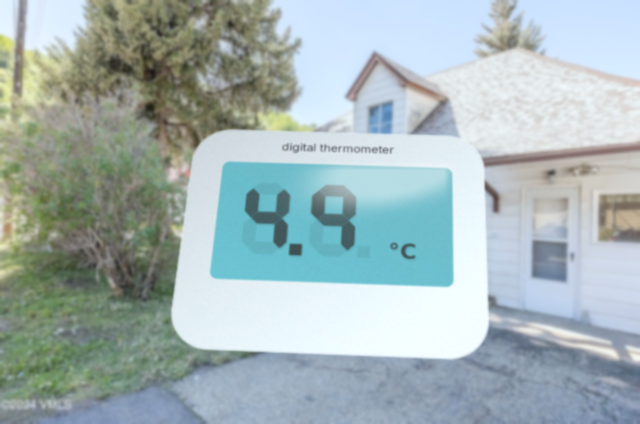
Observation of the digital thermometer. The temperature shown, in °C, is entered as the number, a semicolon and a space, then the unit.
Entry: 4.9; °C
